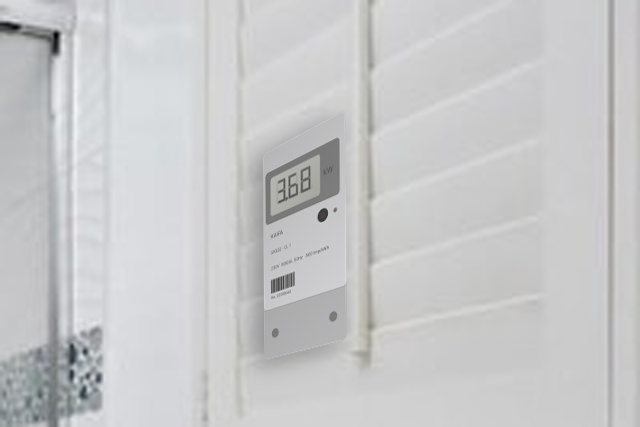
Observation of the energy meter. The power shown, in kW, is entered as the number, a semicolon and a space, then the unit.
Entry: 3.68; kW
